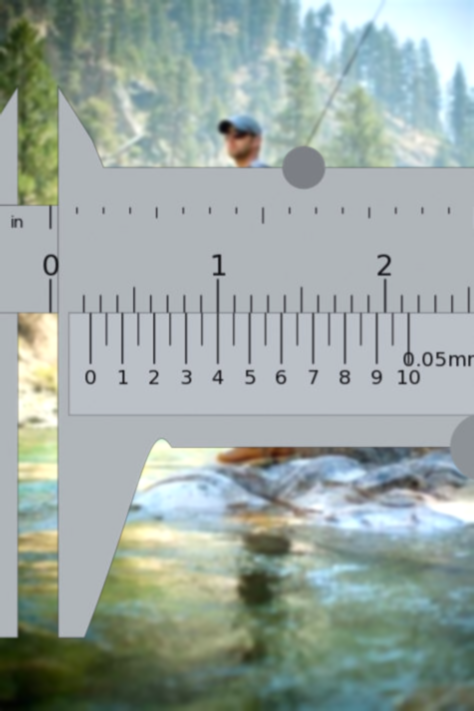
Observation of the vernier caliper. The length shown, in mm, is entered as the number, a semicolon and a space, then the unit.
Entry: 2.4; mm
